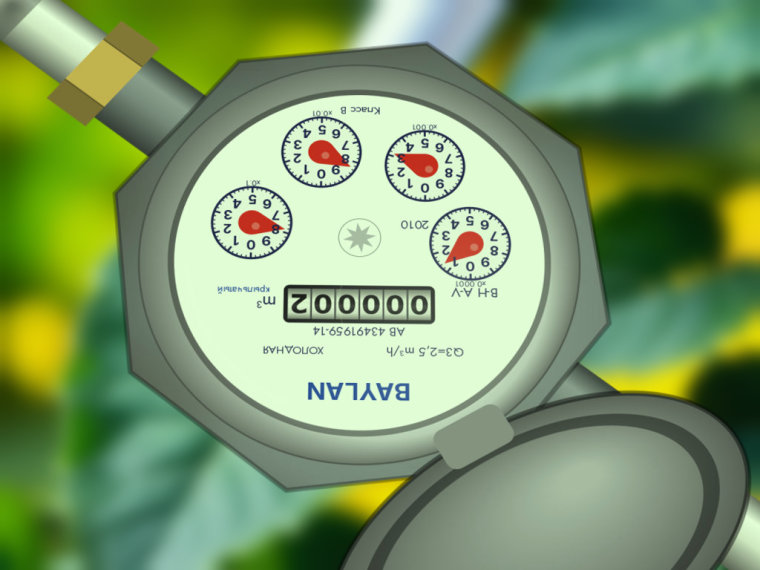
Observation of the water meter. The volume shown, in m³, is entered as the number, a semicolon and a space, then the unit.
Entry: 2.7831; m³
